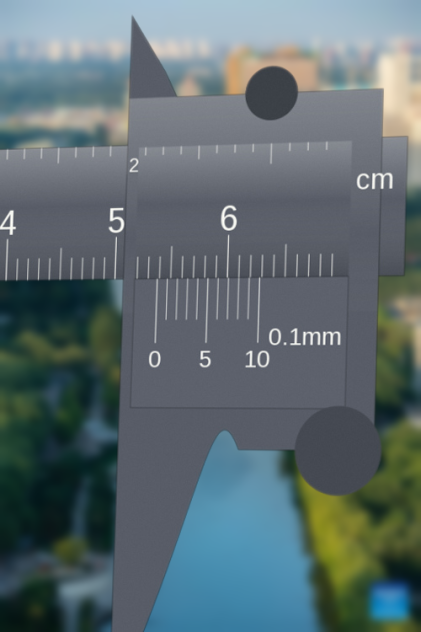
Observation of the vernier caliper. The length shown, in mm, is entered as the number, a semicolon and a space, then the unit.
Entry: 53.8; mm
